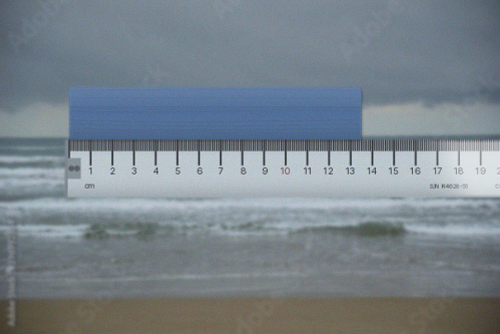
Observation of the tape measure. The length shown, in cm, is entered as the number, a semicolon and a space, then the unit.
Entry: 13.5; cm
